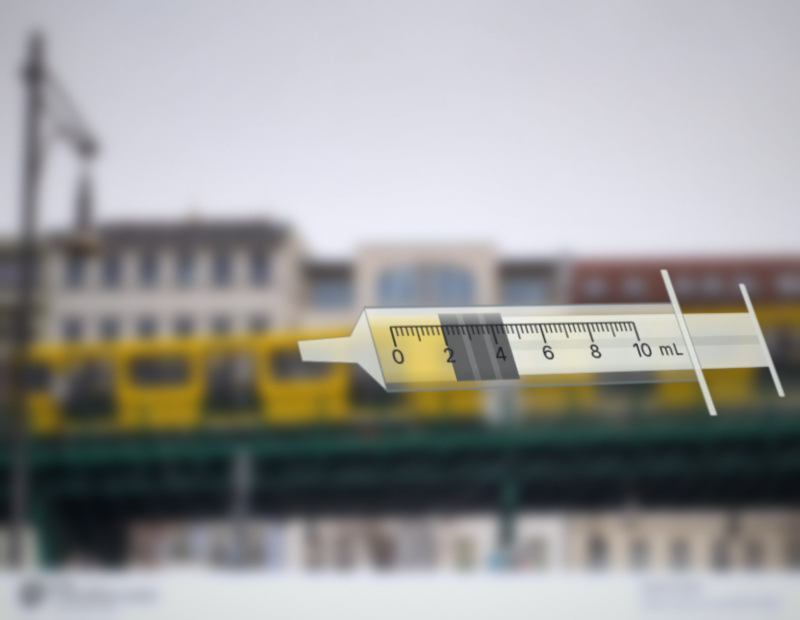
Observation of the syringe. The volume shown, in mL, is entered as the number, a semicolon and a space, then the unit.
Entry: 2; mL
